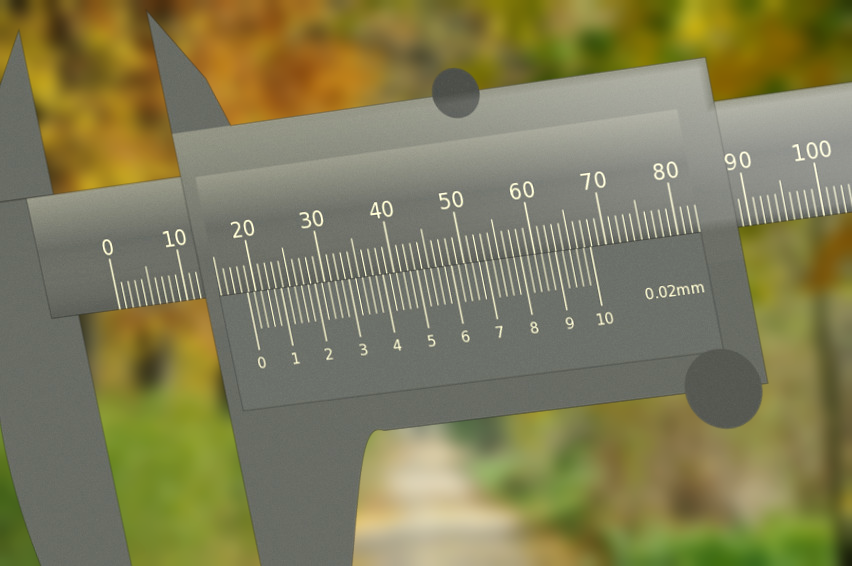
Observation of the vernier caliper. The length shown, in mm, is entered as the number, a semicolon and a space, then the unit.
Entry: 18.8; mm
